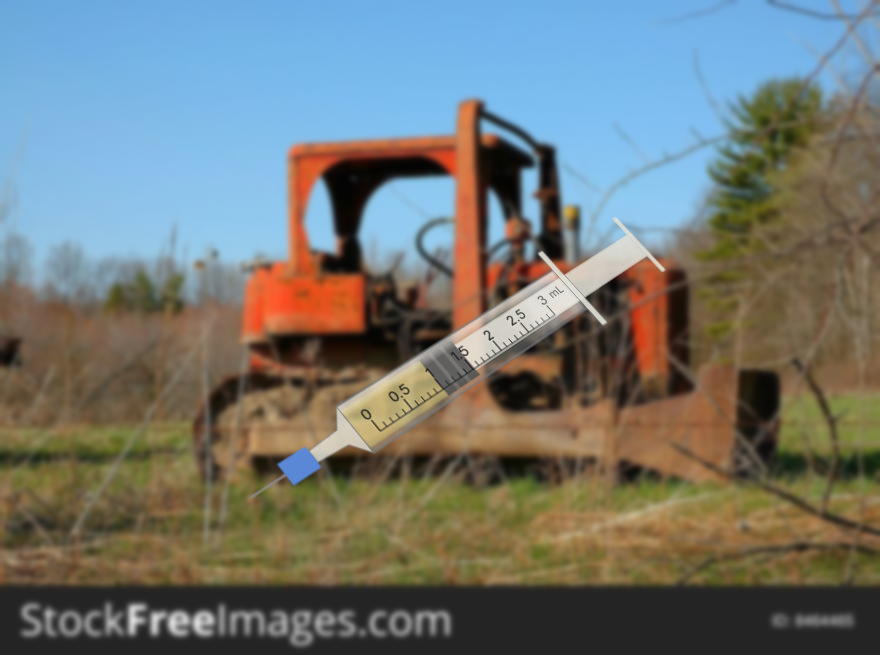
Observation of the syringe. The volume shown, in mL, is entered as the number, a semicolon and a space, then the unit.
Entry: 1; mL
